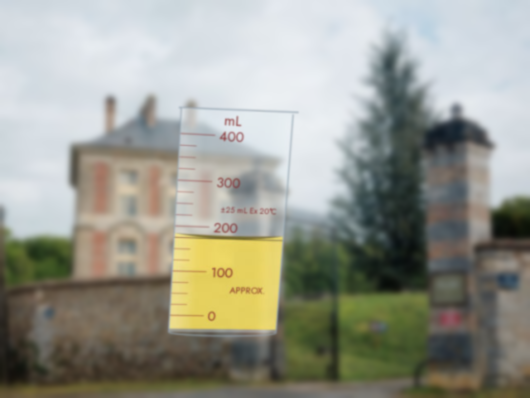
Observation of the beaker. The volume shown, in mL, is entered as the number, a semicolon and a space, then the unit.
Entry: 175; mL
